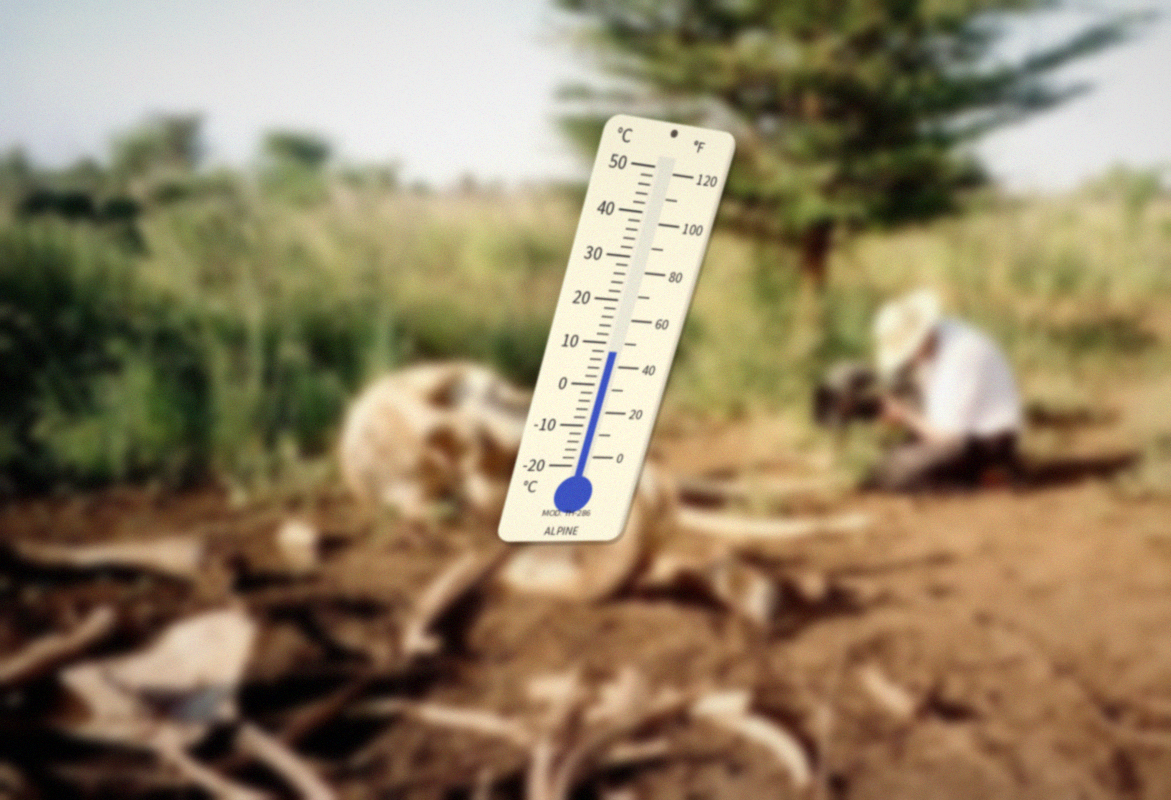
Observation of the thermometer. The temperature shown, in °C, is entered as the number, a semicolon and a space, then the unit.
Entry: 8; °C
